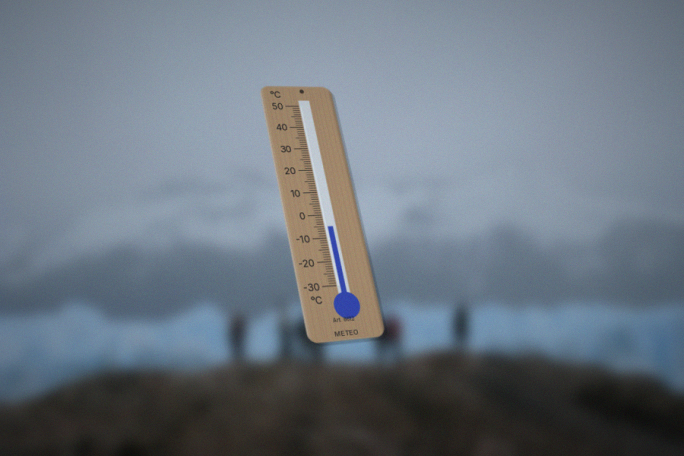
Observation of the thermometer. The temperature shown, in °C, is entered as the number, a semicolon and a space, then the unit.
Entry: -5; °C
